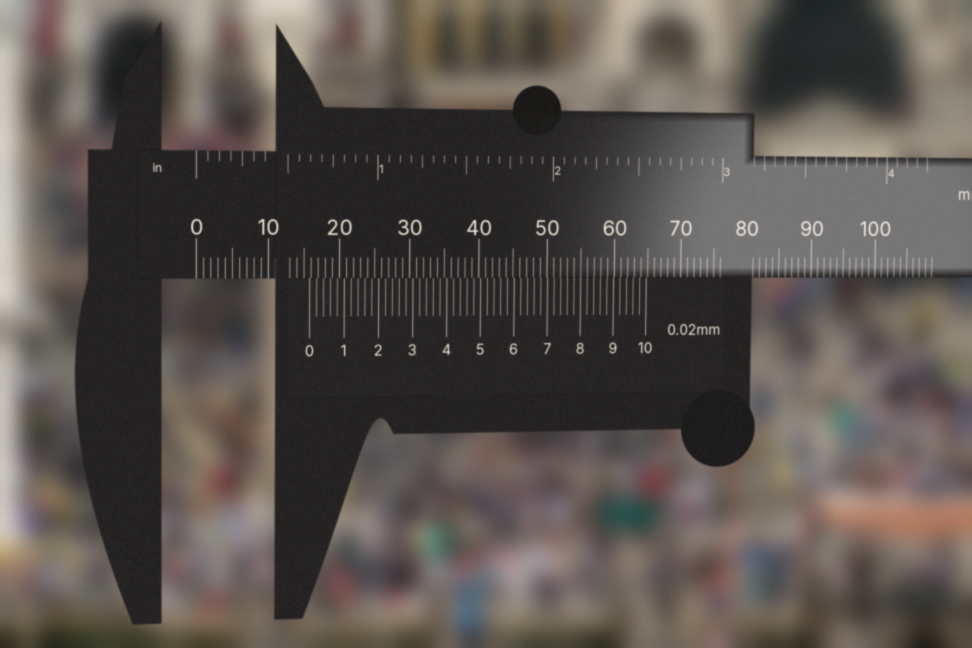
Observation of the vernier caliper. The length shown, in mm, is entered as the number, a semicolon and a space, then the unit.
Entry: 15.8; mm
